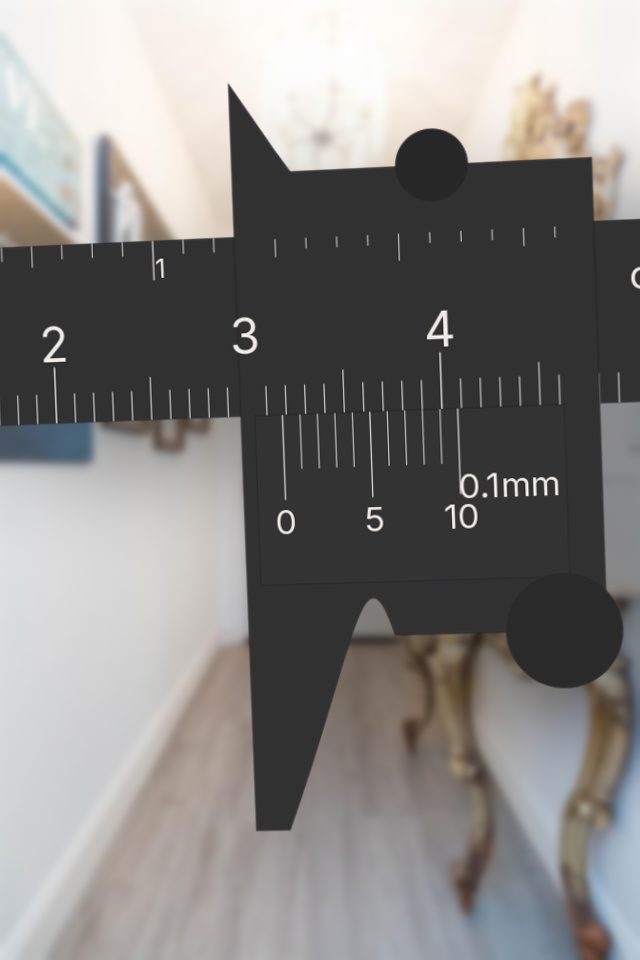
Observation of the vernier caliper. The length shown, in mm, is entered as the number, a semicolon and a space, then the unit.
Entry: 31.8; mm
